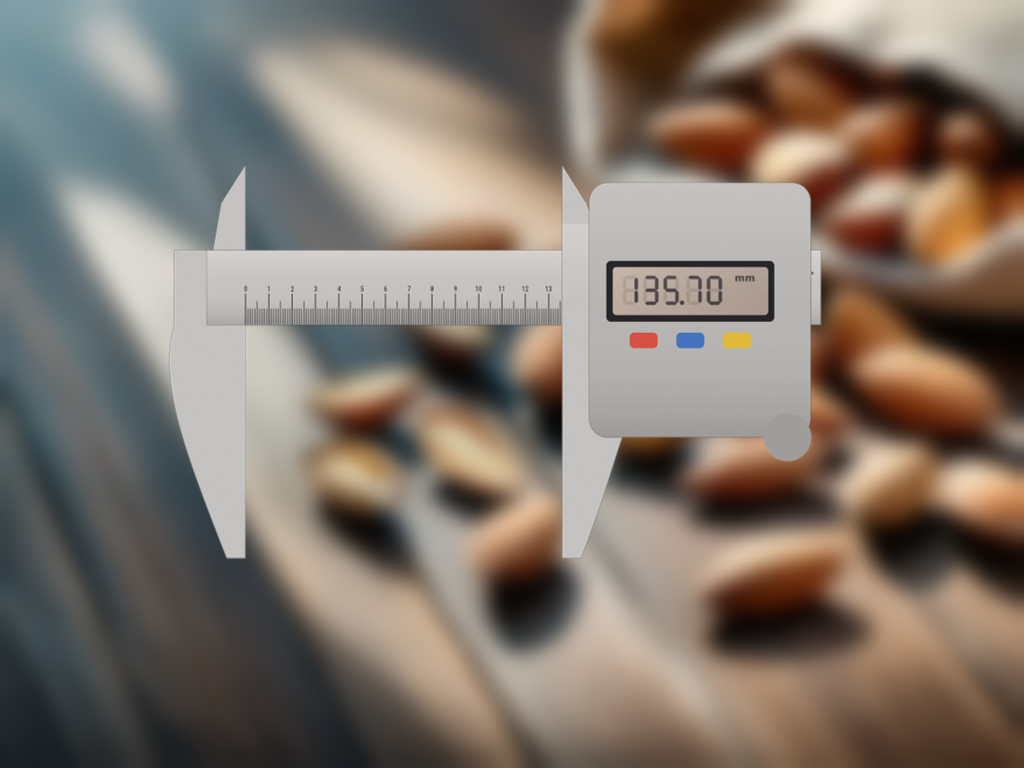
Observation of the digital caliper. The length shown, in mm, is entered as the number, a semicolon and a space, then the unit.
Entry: 135.70; mm
